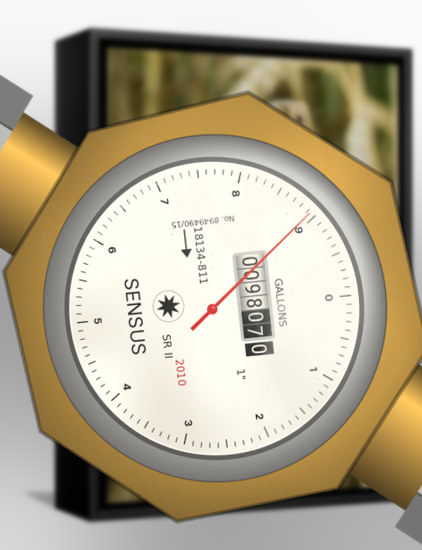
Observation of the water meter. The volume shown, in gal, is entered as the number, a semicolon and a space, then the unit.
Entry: 98068.9; gal
